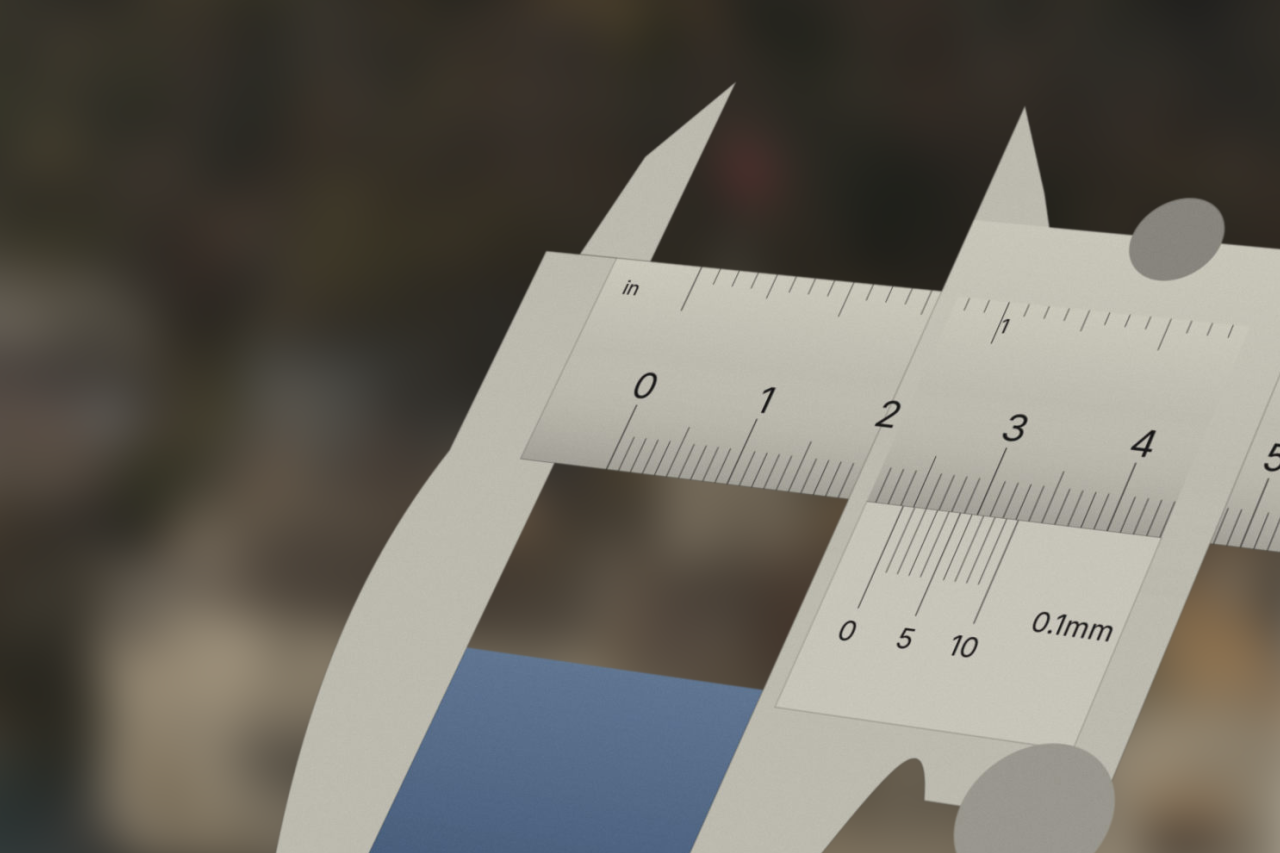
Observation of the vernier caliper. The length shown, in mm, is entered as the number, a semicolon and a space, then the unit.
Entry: 24.2; mm
